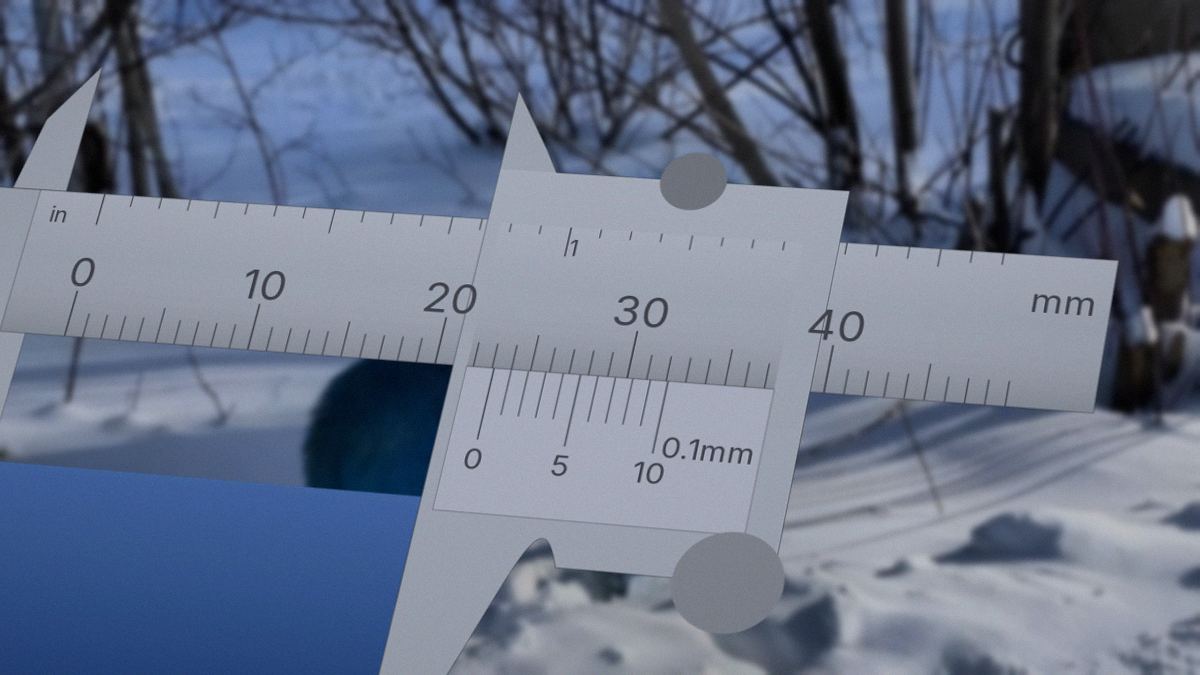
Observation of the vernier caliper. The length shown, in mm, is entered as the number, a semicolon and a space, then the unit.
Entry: 23.1; mm
